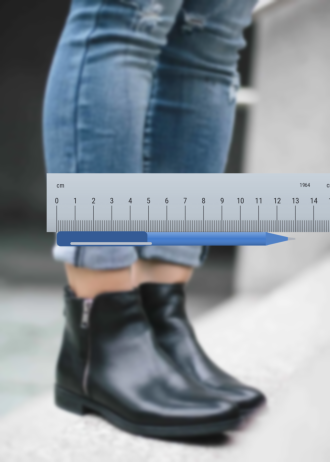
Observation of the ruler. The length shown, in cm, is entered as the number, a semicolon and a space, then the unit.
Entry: 13; cm
